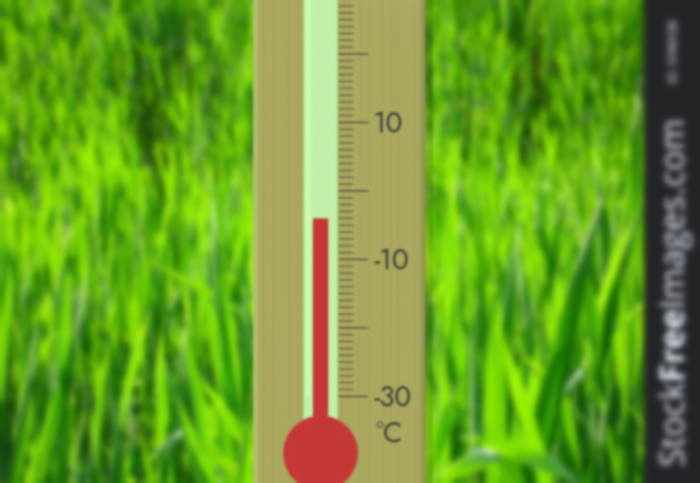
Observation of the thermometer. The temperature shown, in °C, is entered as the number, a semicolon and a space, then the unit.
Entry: -4; °C
